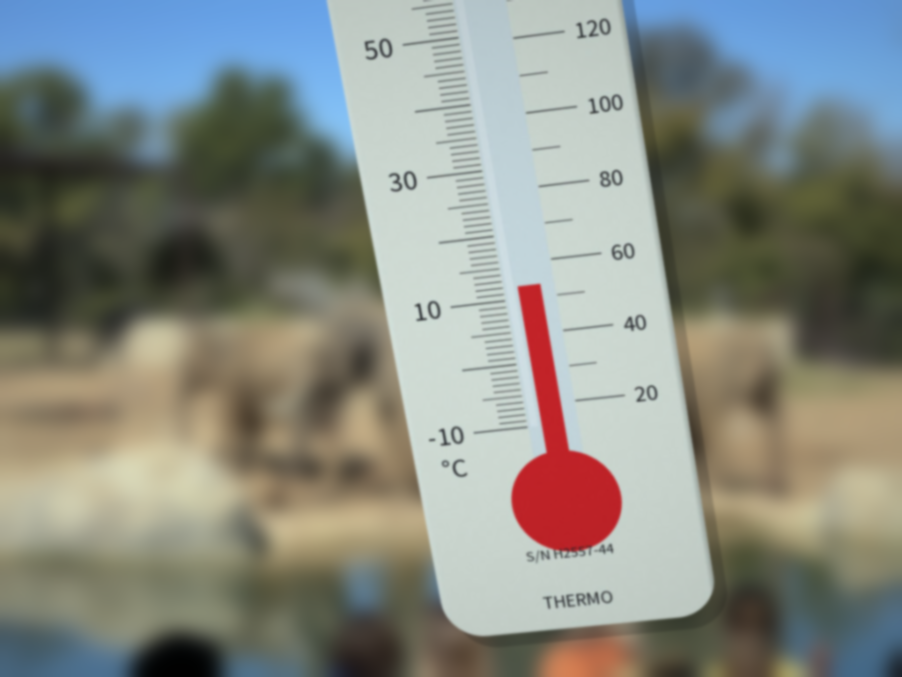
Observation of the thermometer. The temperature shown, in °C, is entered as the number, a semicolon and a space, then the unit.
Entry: 12; °C
